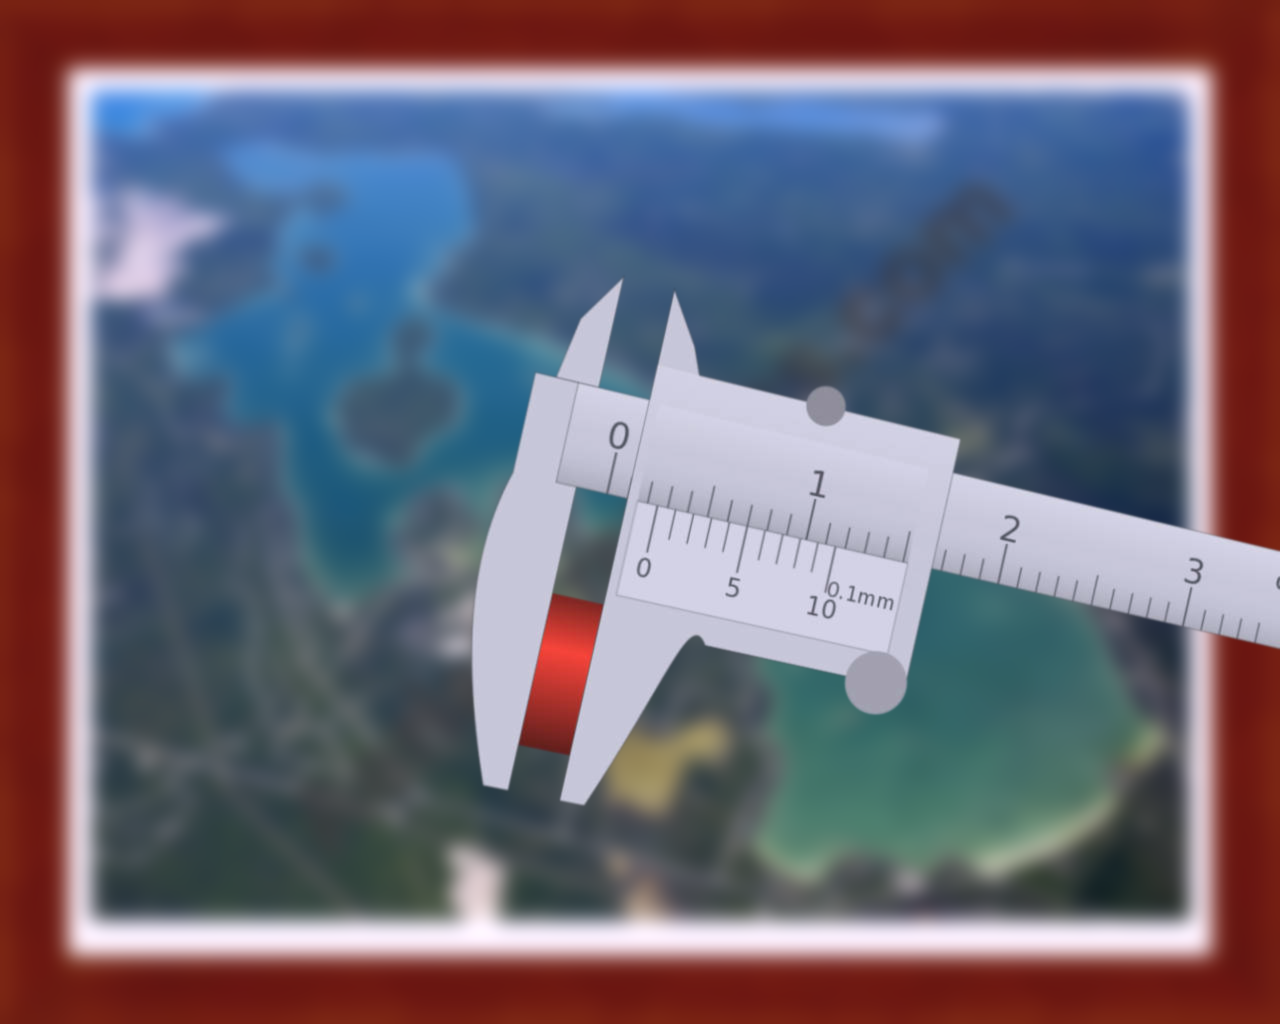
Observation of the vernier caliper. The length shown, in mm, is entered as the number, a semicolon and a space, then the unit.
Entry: 2.5; mm
